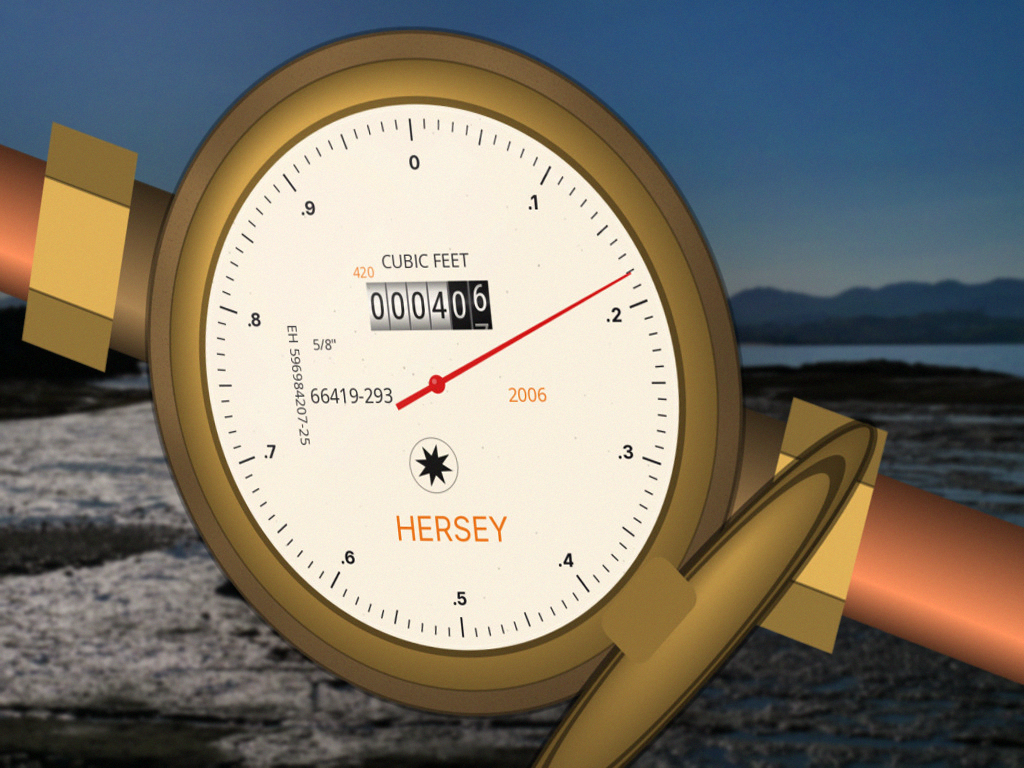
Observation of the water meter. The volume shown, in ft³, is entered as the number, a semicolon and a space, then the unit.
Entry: 406.18; ft³
